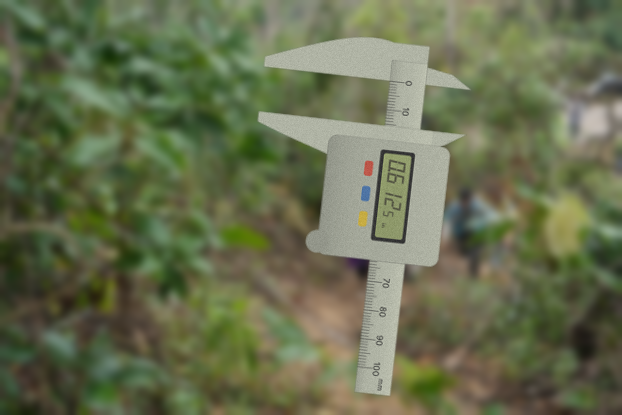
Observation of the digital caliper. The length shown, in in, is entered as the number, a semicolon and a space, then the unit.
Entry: 0.6125; in
